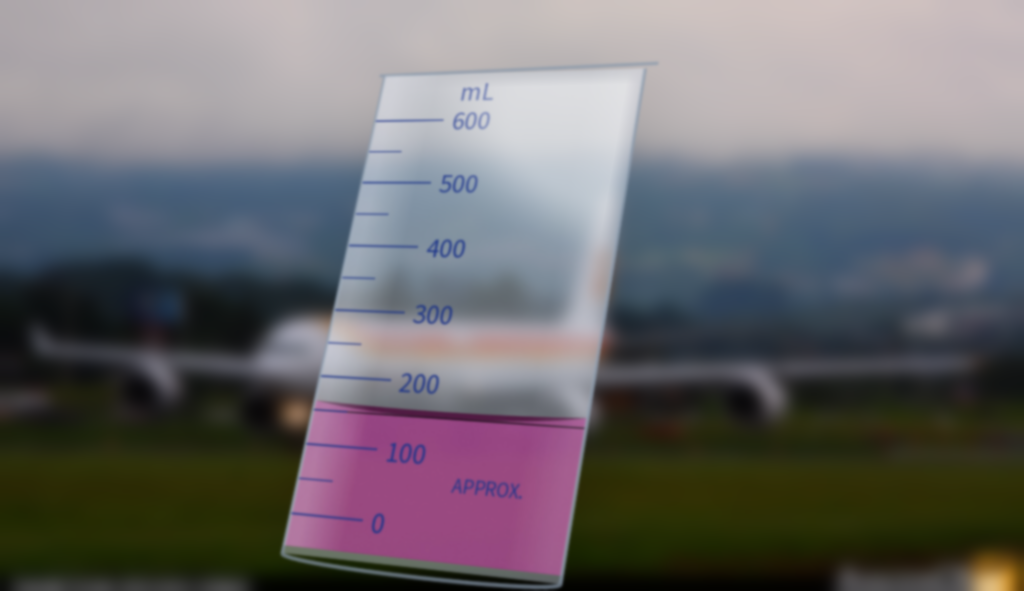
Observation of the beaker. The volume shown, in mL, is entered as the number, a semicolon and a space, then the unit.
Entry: 150; mL
